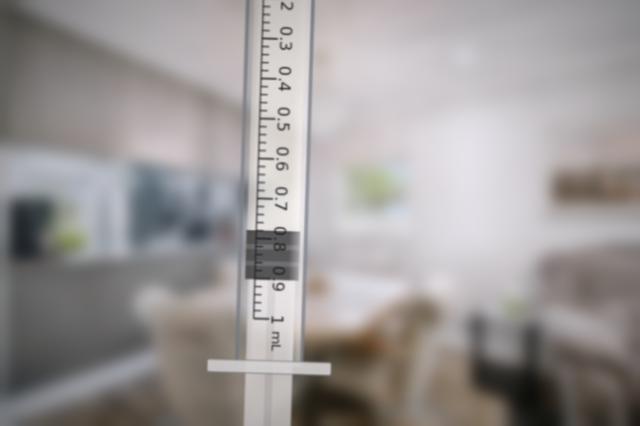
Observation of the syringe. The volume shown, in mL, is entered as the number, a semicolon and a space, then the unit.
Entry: 0.78; mL
